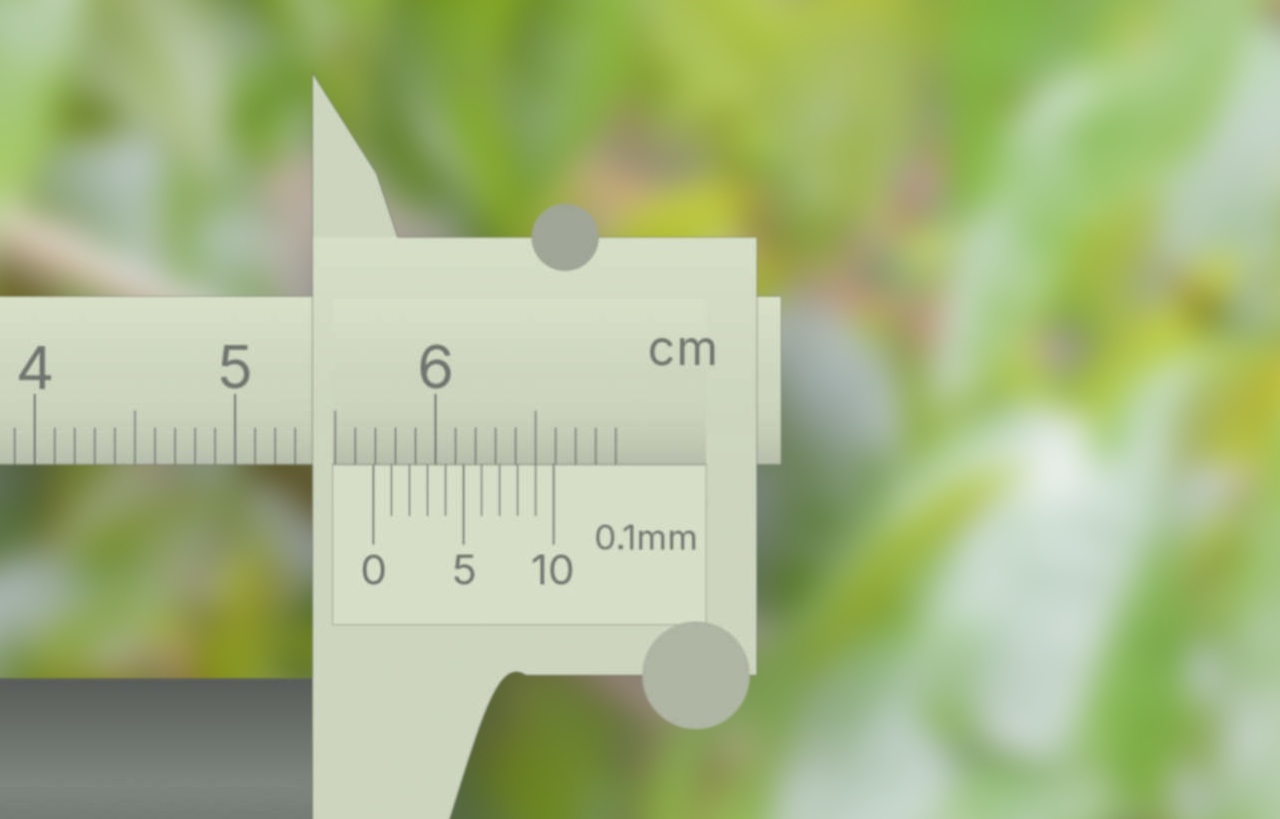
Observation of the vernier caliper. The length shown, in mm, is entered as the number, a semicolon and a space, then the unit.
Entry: 56.9; mm
